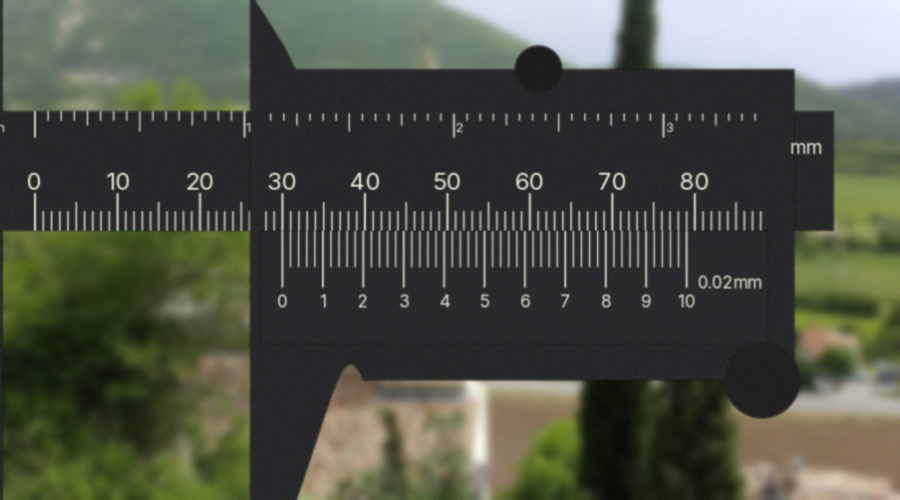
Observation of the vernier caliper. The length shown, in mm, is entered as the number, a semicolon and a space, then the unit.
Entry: 30.0; mm
